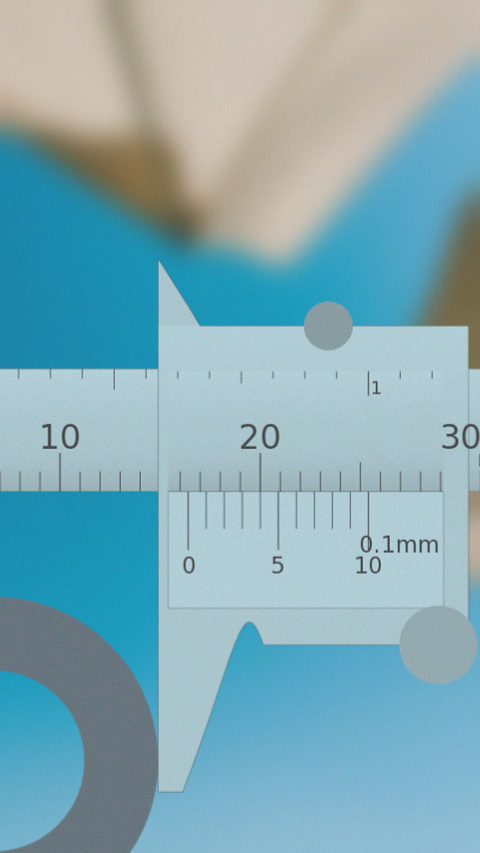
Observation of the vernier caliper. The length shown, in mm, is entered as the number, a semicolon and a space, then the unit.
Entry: 16.4; mm
